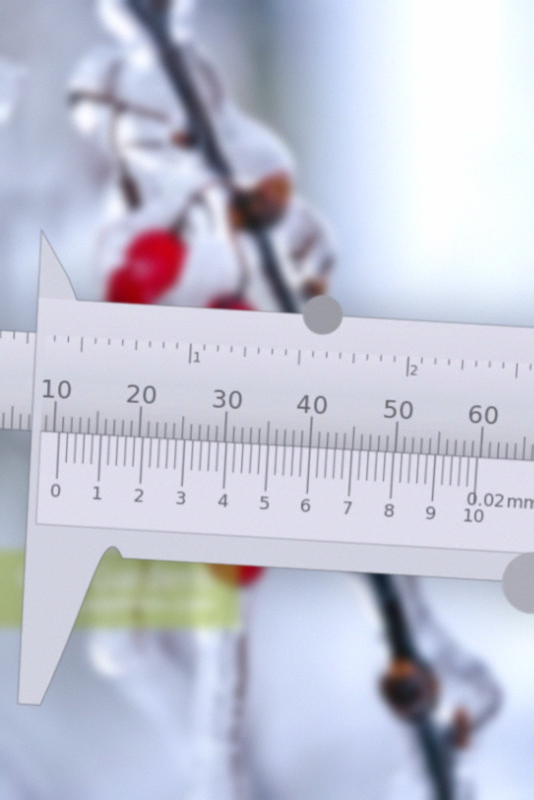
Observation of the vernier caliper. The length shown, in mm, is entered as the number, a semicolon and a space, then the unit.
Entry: 10.6; mm
